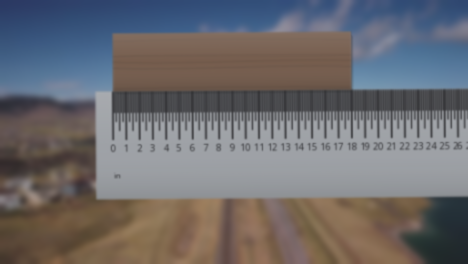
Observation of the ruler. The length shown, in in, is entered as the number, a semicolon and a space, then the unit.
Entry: 18; in
